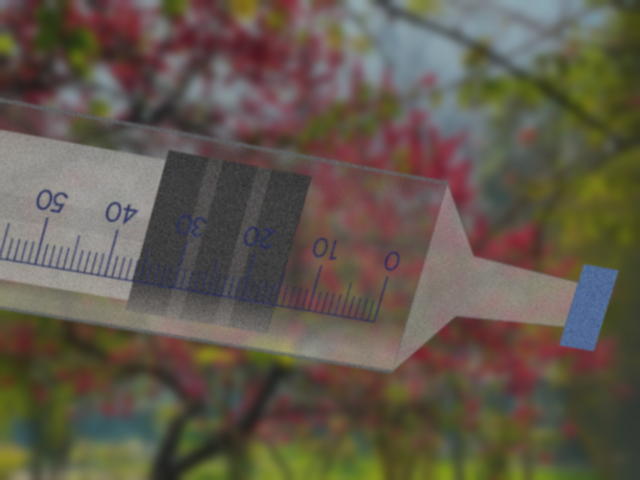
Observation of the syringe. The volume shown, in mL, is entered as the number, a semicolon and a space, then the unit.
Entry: 15; mL
